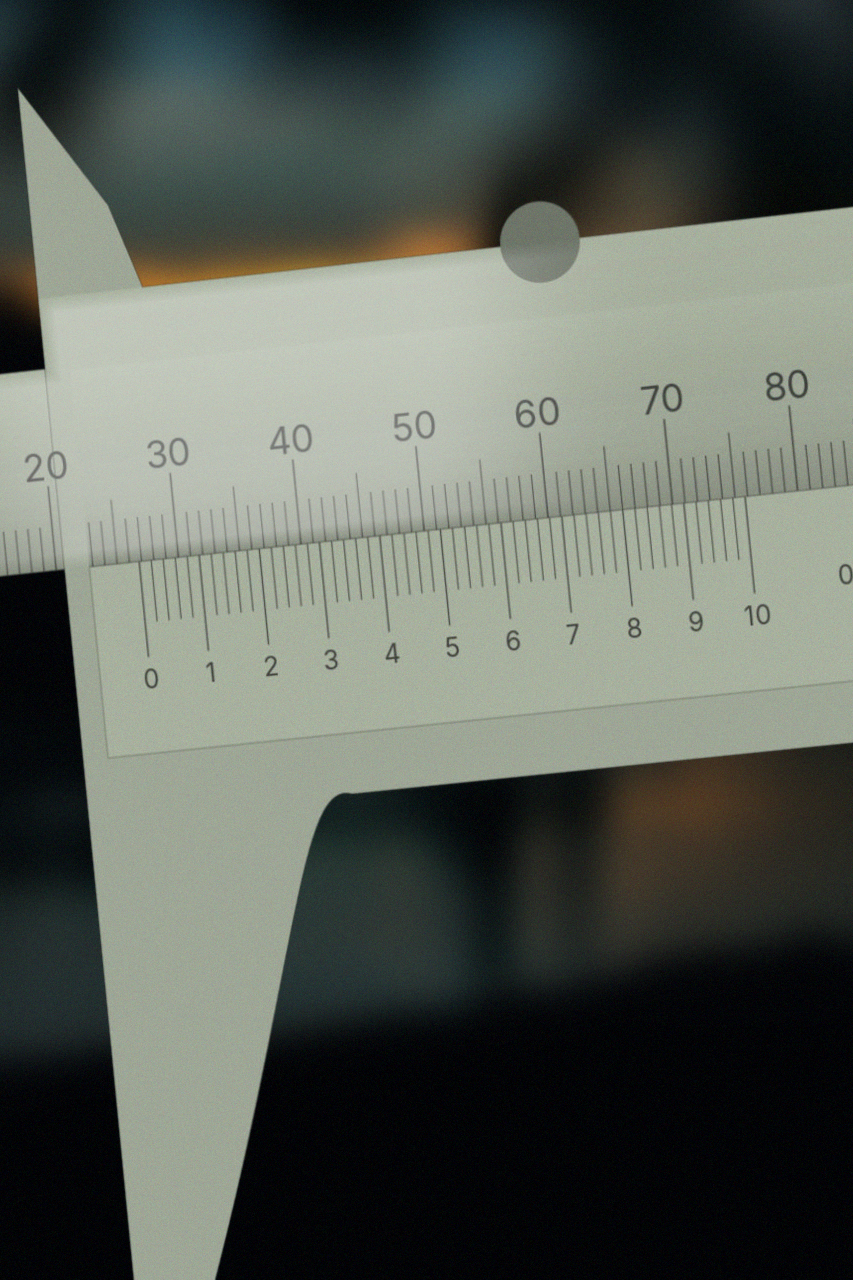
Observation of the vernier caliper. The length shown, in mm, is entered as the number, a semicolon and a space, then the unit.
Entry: 26.8; mm
